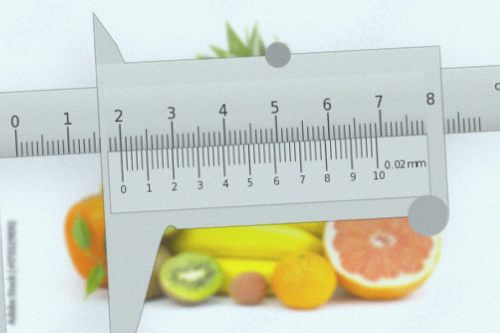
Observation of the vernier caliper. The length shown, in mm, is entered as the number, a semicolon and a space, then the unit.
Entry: 20.0; mm
